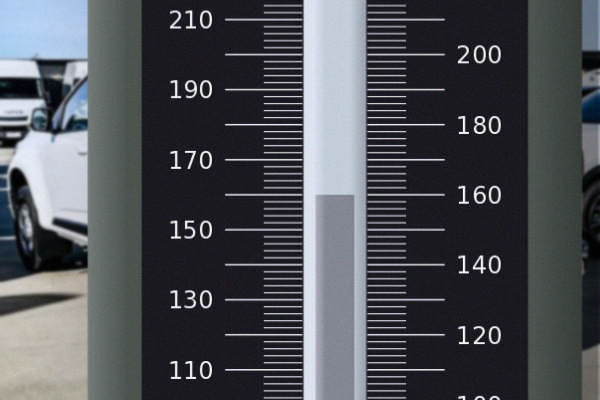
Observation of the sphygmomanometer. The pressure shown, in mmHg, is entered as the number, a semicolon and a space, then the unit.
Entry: 160; mmHg
